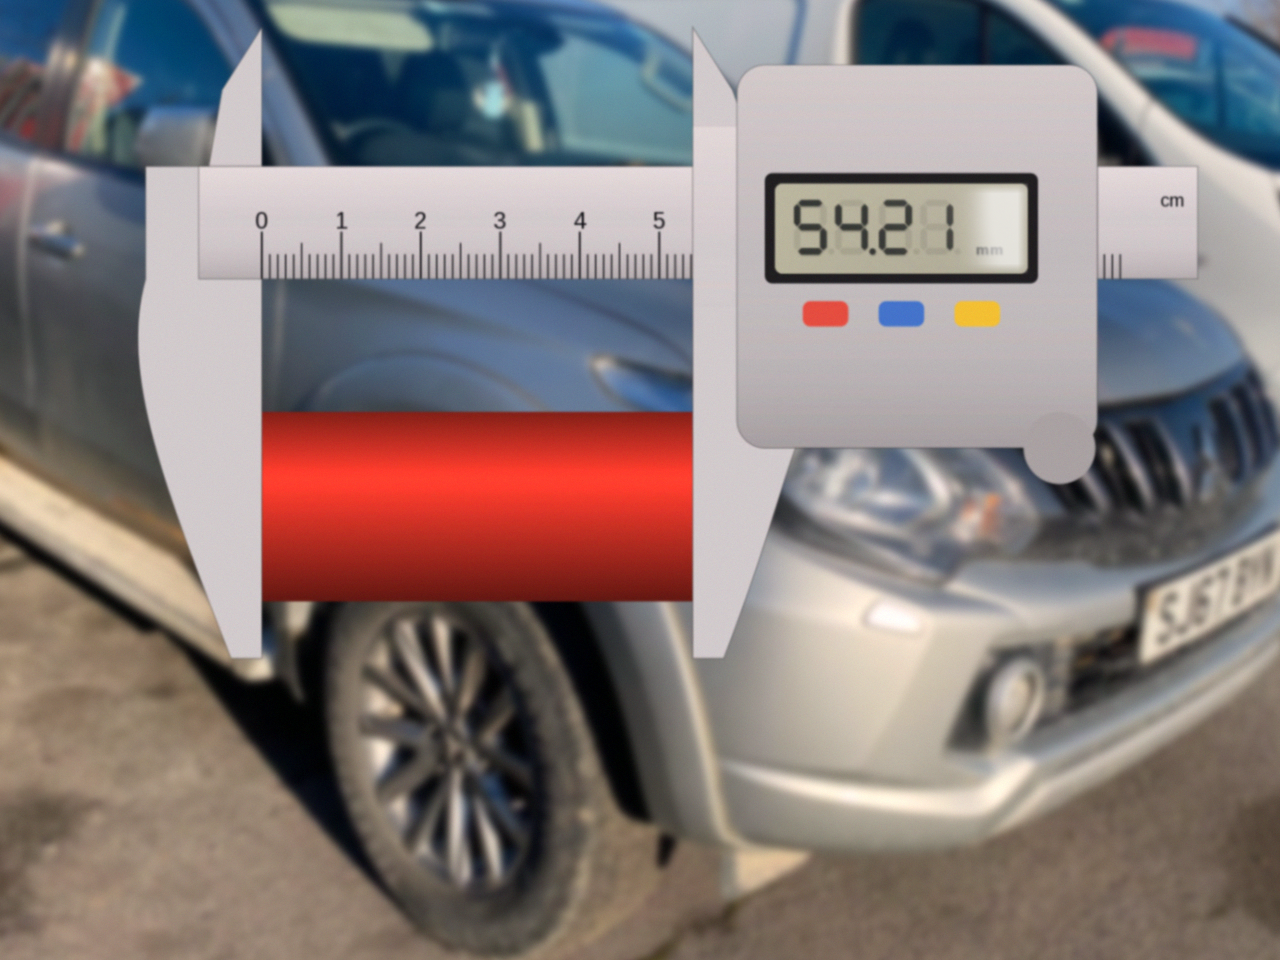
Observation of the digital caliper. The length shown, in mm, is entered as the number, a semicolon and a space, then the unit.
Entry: 54.21; mm
